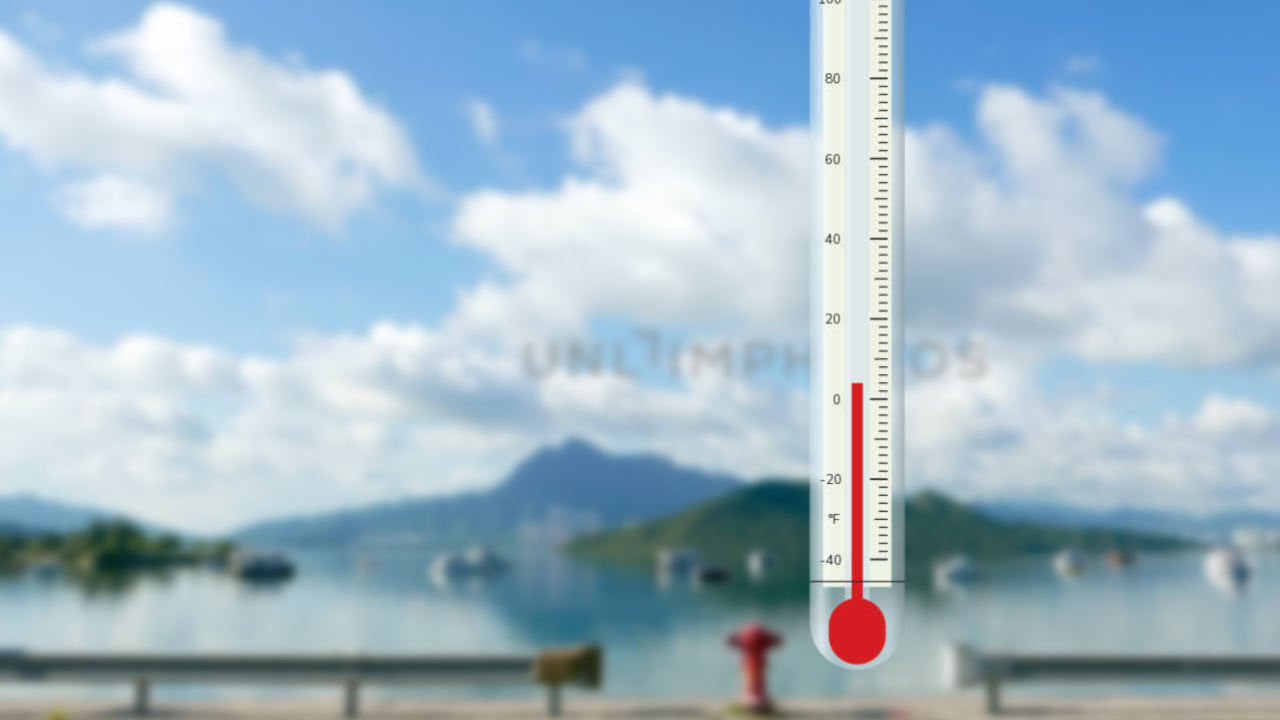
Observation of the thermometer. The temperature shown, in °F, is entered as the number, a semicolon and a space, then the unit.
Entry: 4; °F
